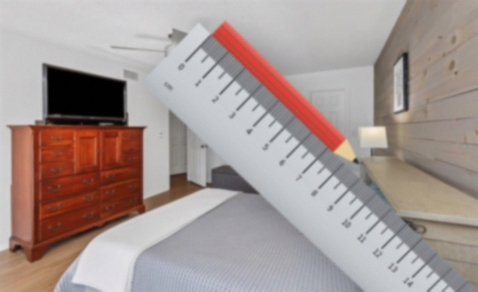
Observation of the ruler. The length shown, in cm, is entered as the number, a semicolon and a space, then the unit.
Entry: 8.5; cm
